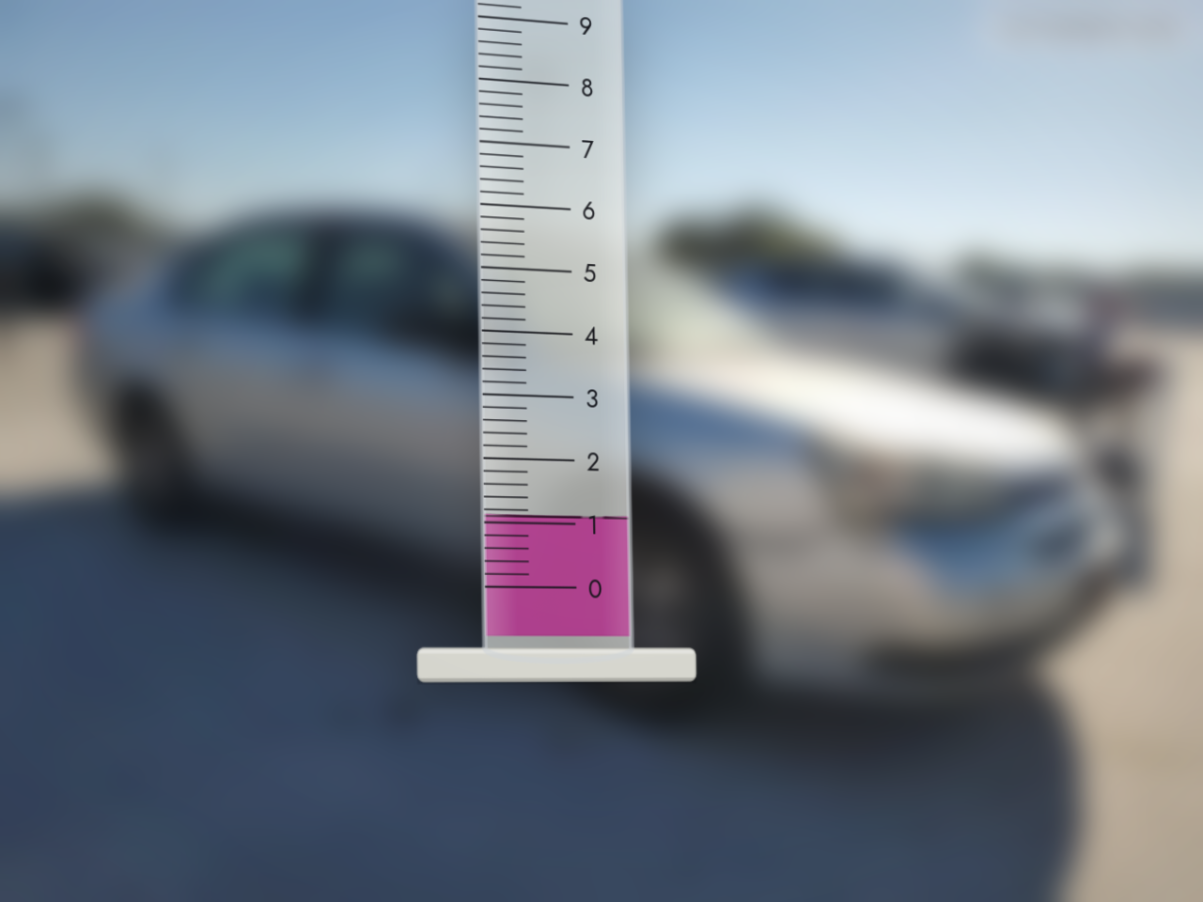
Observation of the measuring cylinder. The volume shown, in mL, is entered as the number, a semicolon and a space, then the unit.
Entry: 1.1; mL
